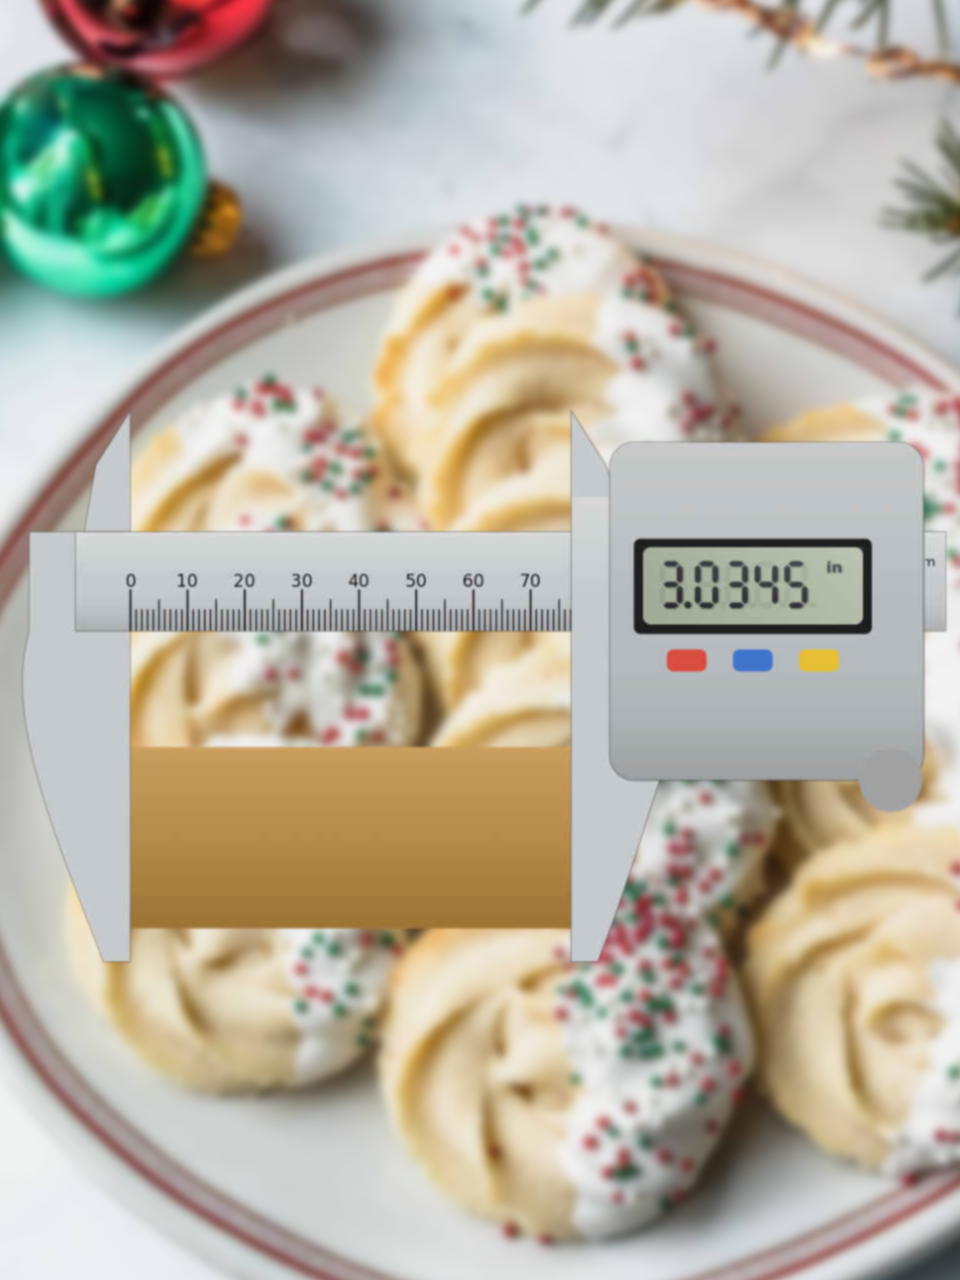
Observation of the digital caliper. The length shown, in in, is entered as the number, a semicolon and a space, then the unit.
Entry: 3.0345; in
